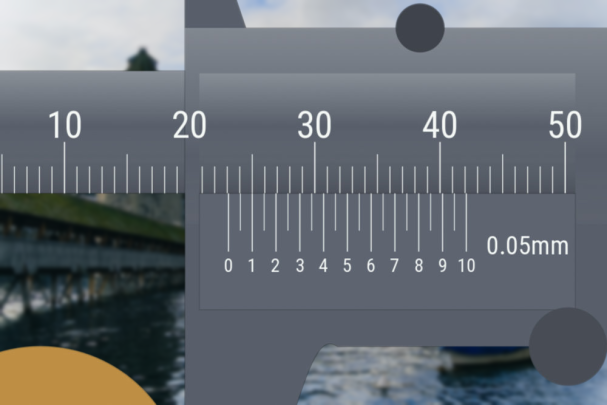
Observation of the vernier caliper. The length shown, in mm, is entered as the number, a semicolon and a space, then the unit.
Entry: 23.1; mm
